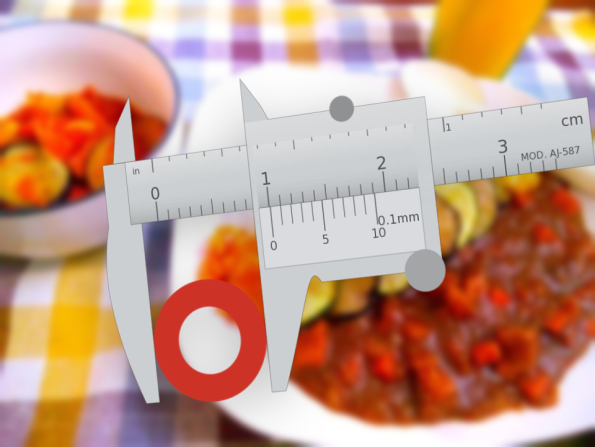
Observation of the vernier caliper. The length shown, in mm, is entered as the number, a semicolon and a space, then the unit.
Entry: 10.1; mm
